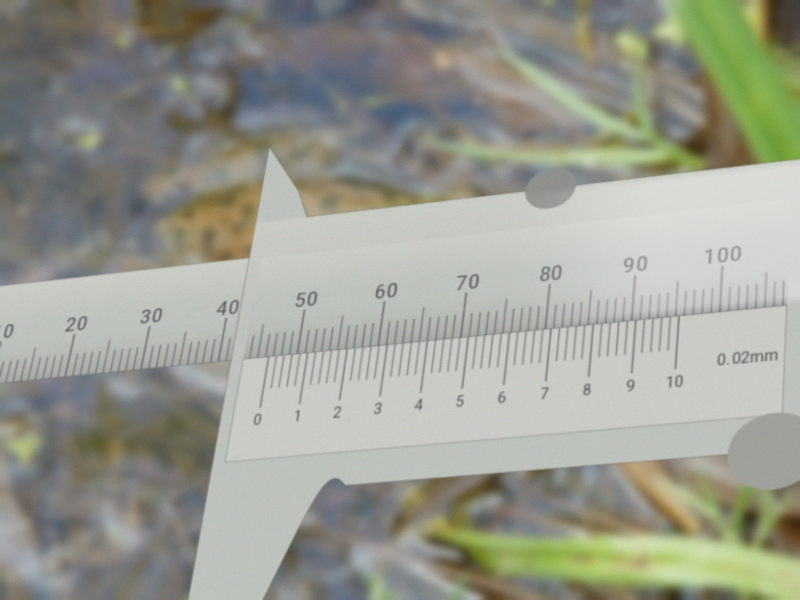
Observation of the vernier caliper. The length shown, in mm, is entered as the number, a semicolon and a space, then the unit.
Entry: 46.4; mm
